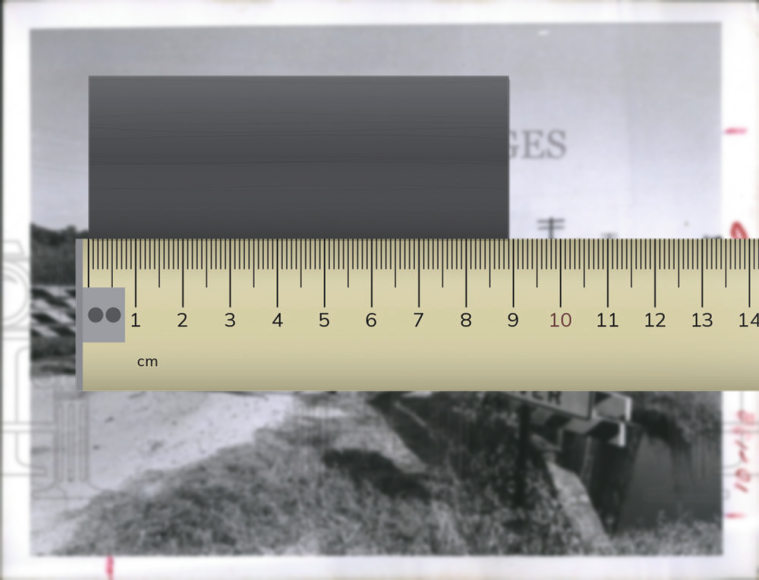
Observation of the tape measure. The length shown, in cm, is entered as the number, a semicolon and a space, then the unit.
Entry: 8.9; cm
